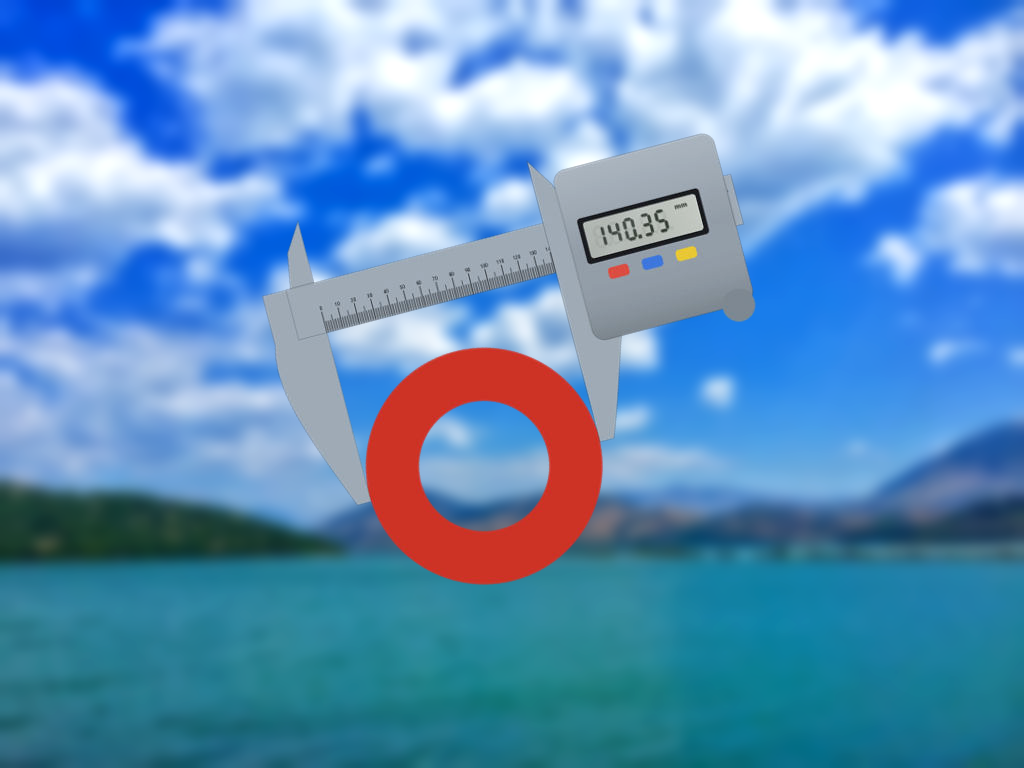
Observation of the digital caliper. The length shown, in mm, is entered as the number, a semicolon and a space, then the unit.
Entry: 140.35; mm
